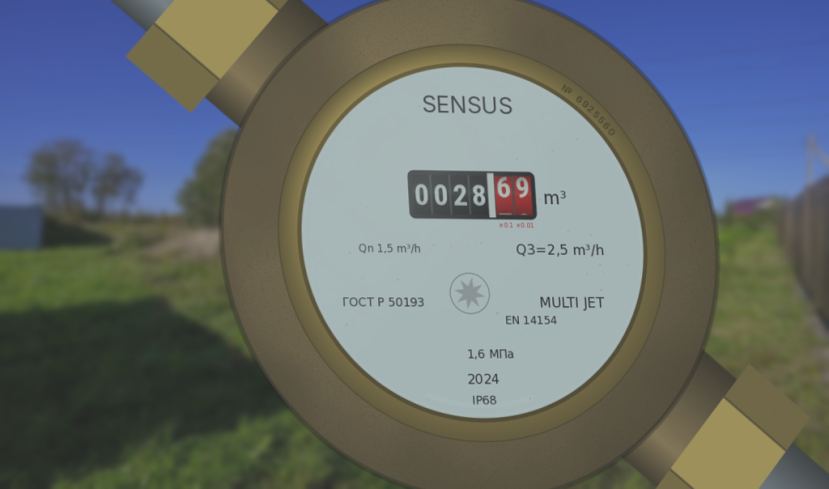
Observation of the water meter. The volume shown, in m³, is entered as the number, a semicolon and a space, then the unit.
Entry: 28.69; m³
